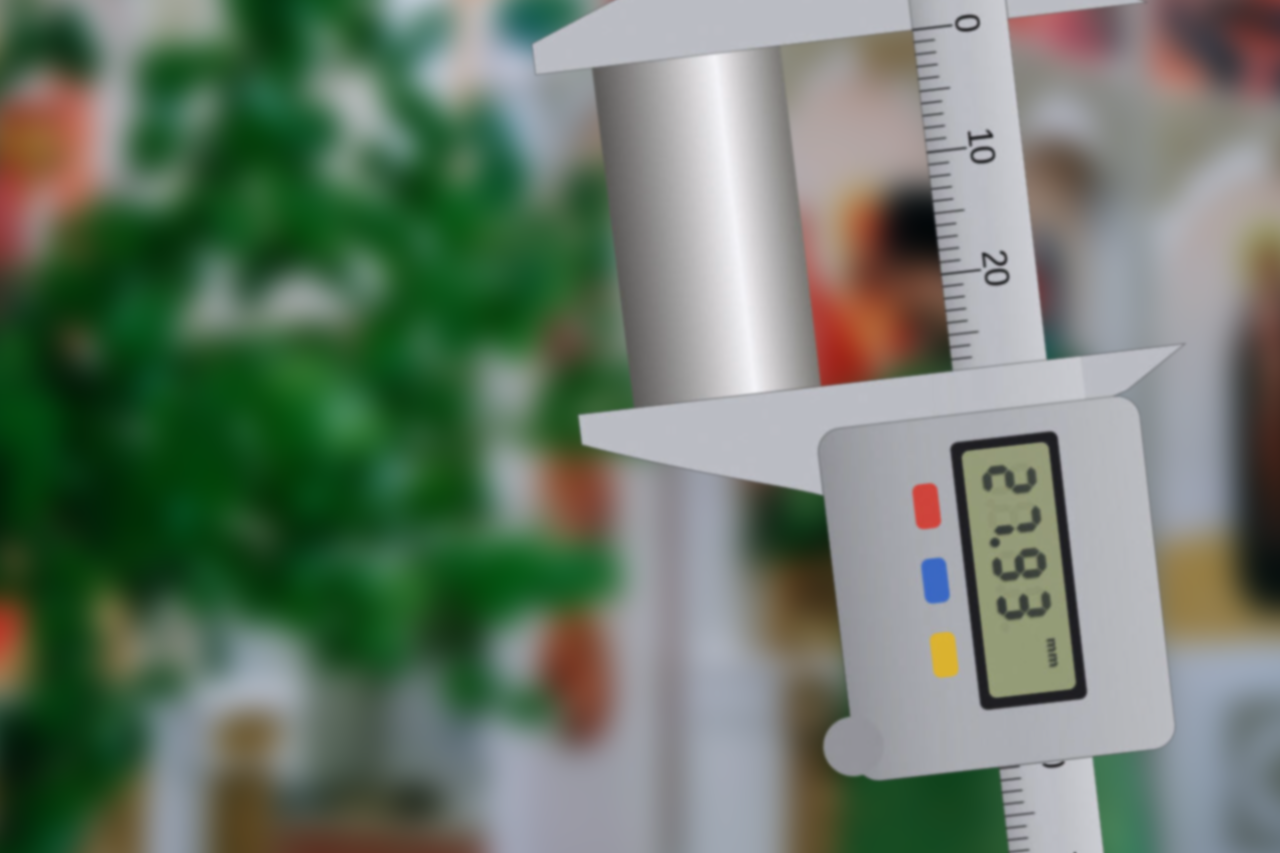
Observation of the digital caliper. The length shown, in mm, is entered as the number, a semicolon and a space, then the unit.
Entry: 27.93; mm
